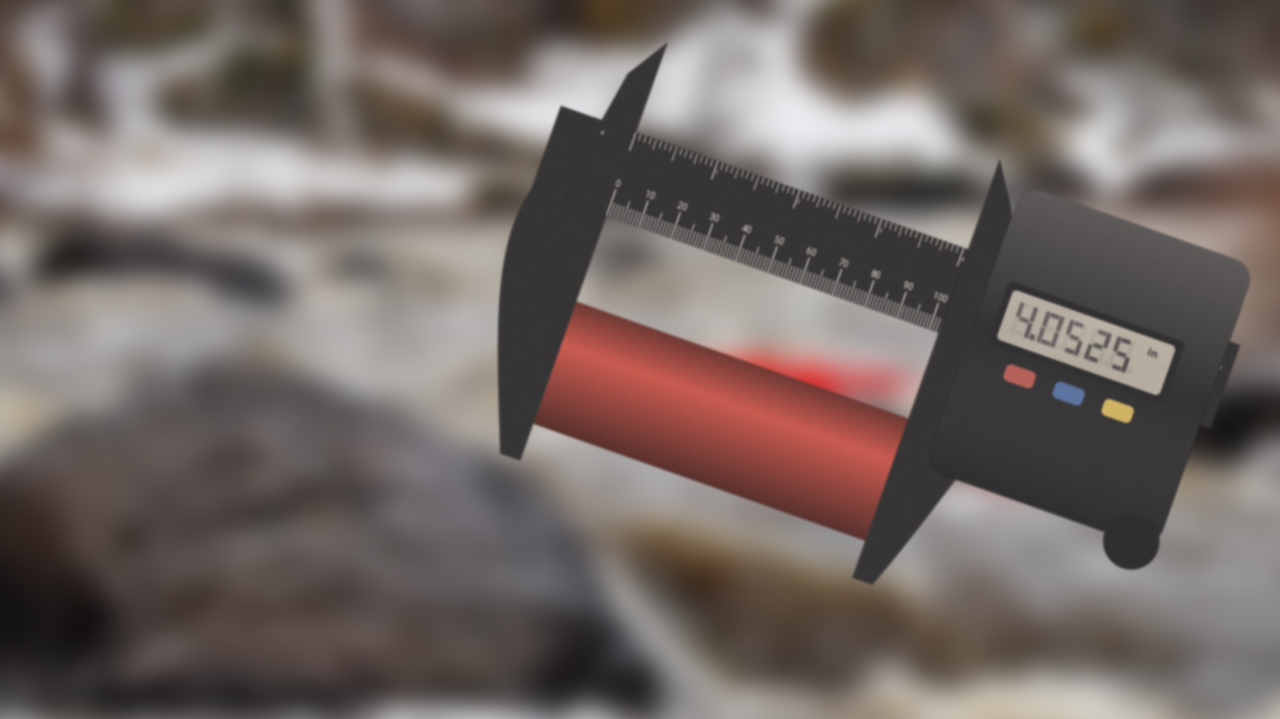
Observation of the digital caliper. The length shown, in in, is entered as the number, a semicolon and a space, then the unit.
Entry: 4.0525; in
